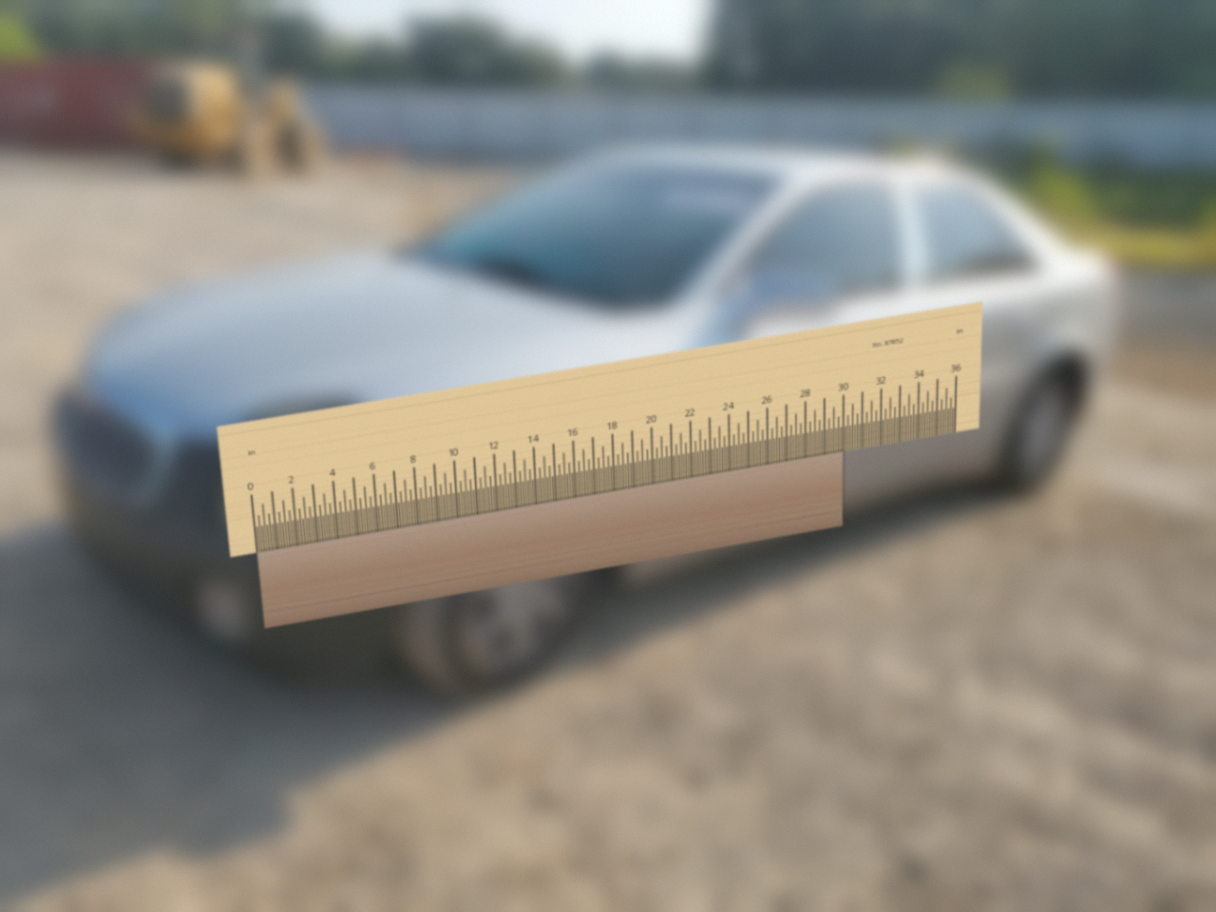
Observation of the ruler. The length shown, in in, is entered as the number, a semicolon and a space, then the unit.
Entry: 30; in
